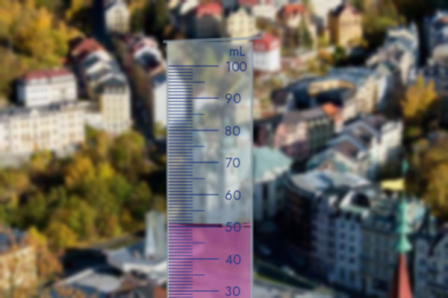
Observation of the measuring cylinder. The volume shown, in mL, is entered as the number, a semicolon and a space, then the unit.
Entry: 50; mL
